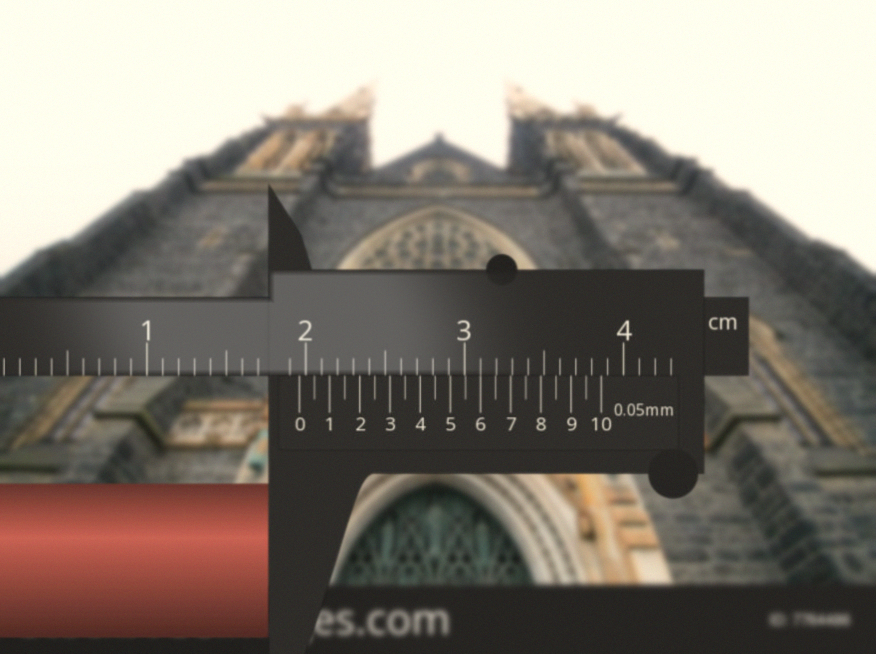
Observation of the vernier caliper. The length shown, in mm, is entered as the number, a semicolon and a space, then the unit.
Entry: 19.6; mm
